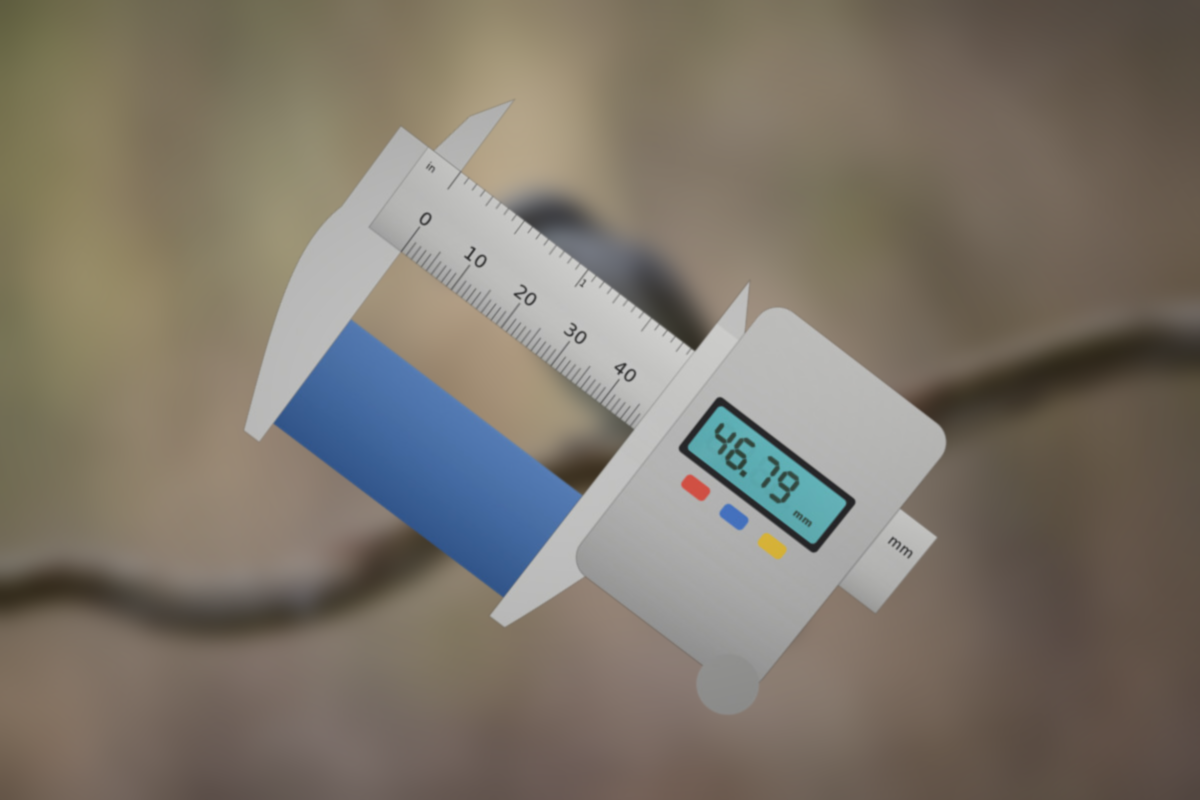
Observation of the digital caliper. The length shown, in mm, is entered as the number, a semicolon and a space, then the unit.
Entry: 46.79; mm
